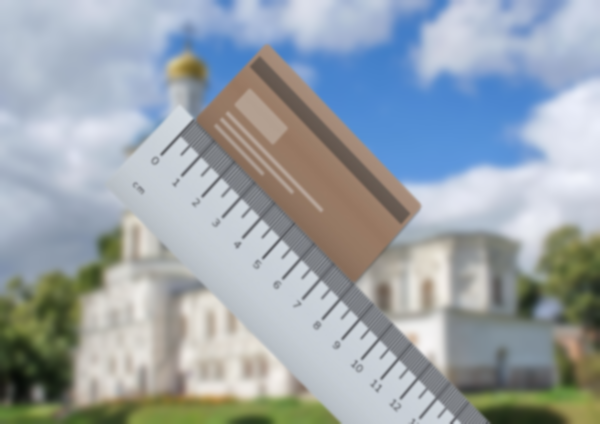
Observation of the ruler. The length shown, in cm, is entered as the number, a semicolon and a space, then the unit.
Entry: 8; cm
